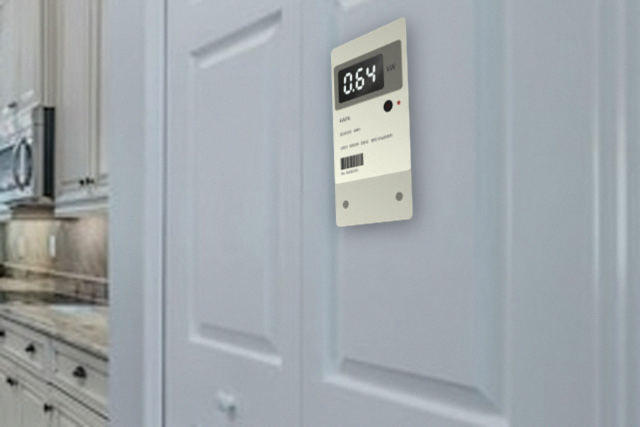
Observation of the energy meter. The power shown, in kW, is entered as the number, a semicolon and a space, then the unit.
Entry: 0.64; kW
